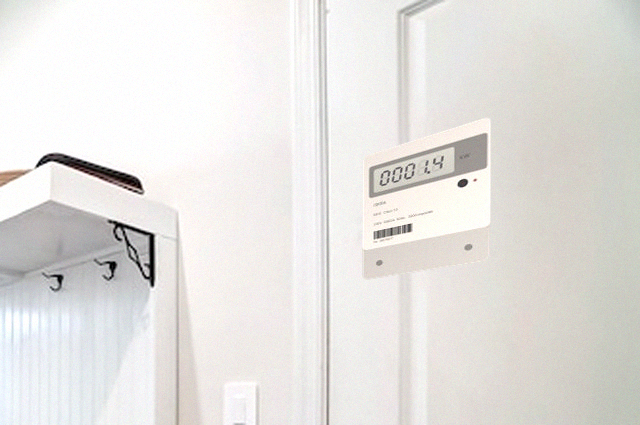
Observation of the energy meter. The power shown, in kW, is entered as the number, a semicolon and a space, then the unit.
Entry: 1.4; kW
